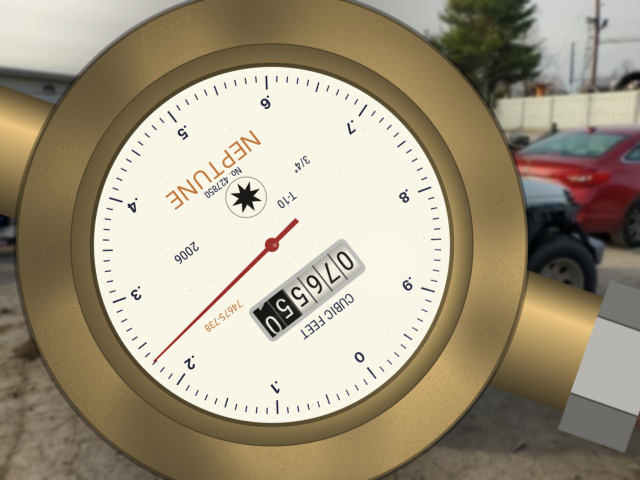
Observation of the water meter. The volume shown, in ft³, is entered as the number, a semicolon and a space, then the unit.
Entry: 76550.23; ft³
